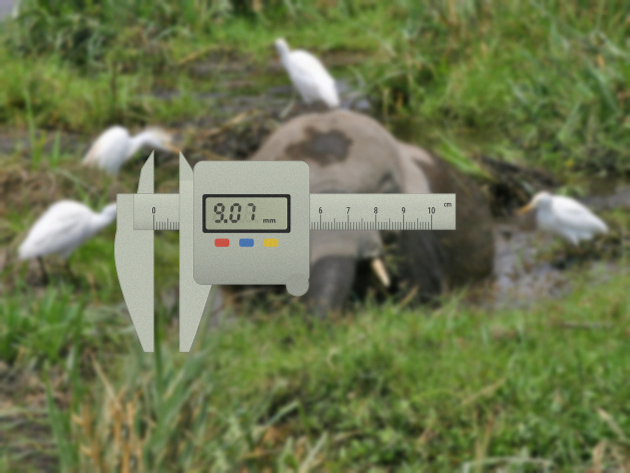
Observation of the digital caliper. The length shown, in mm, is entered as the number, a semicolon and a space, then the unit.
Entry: 9.07; mm
